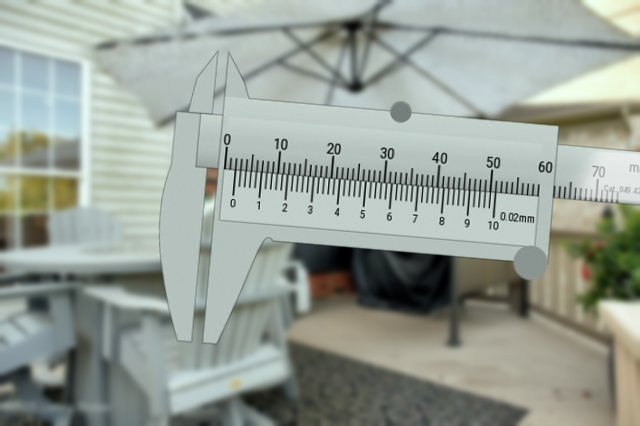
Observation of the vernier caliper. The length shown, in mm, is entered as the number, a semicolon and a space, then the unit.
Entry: 2.0; mm
